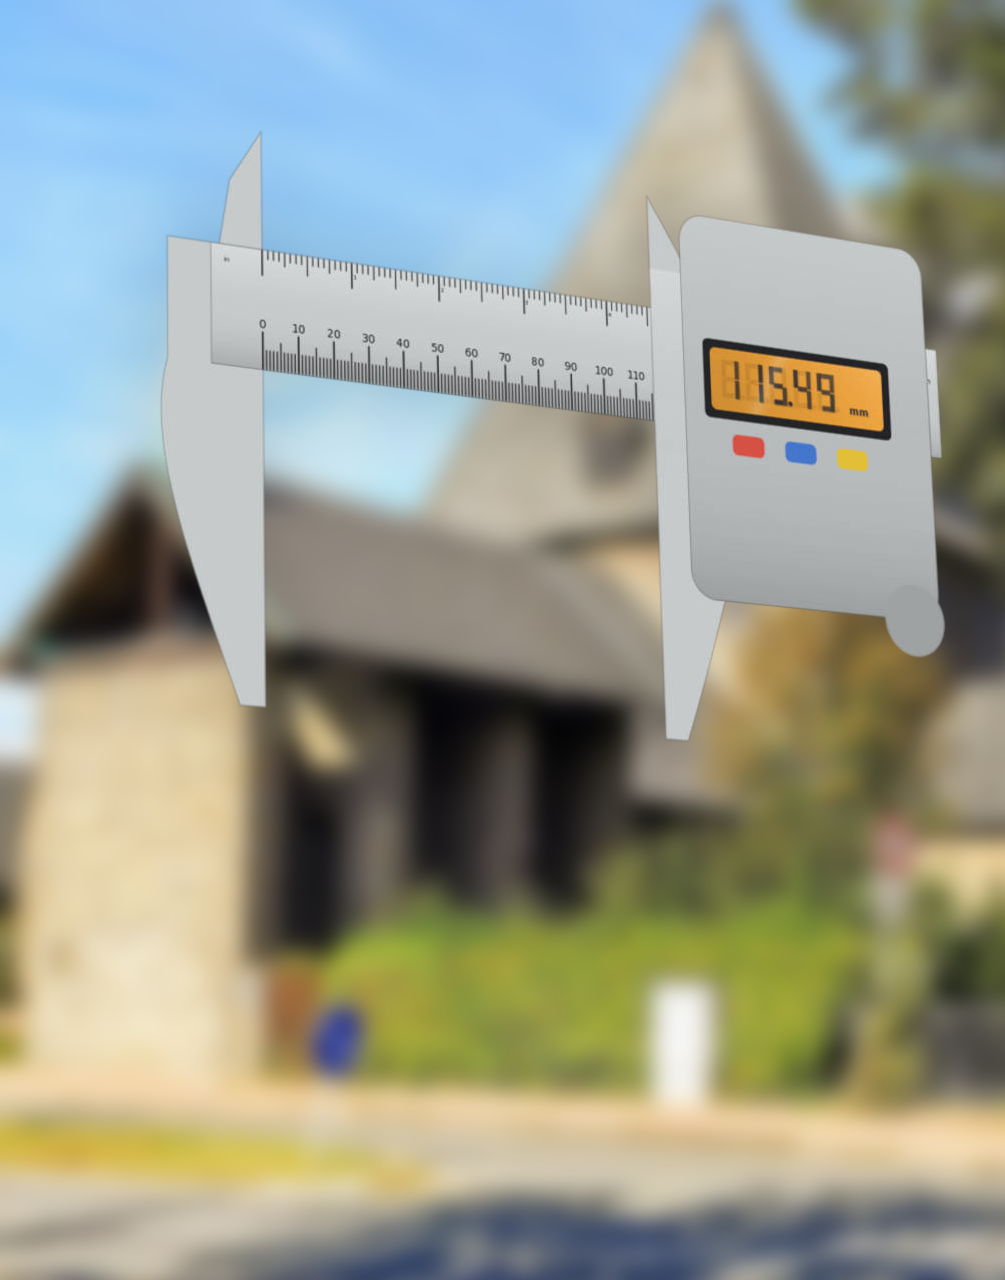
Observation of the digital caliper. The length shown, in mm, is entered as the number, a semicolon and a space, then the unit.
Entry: 115.49; mm
